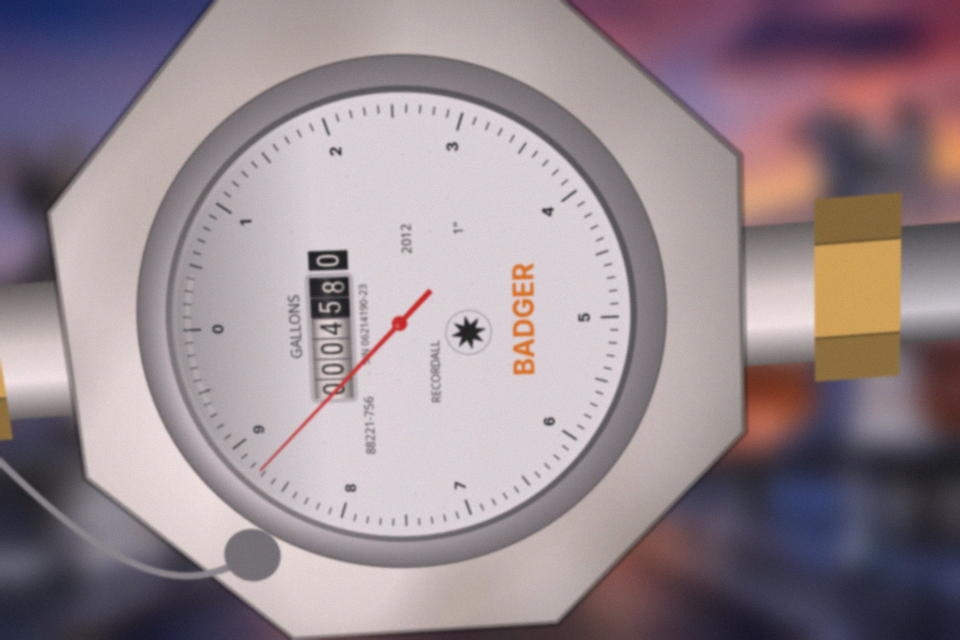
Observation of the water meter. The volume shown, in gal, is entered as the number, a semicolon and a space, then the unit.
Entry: 4578.7; gal
